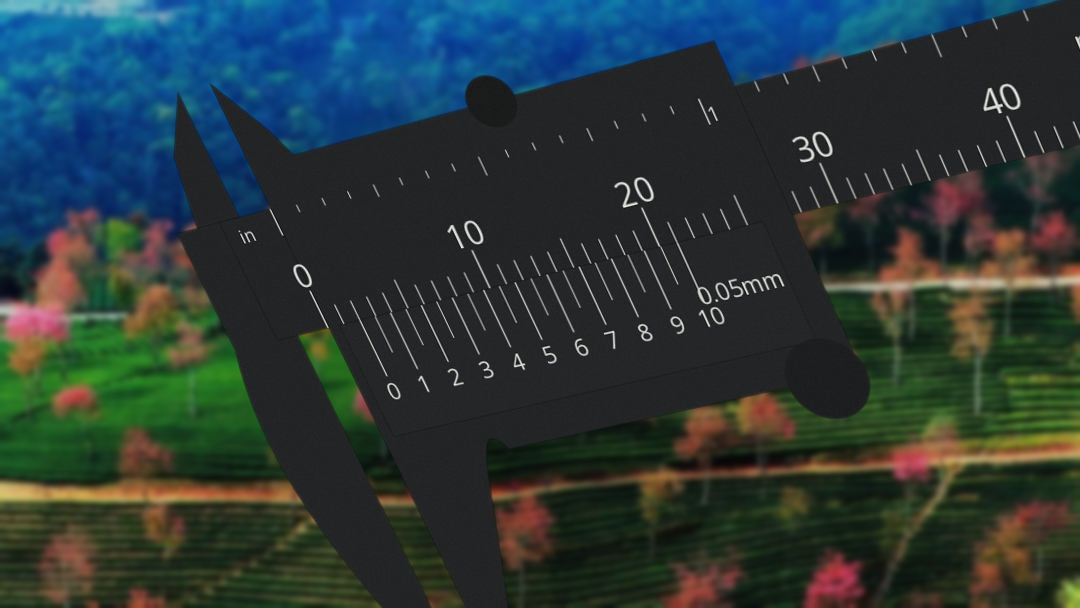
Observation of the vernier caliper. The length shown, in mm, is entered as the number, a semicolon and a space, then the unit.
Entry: 2.0; mm
